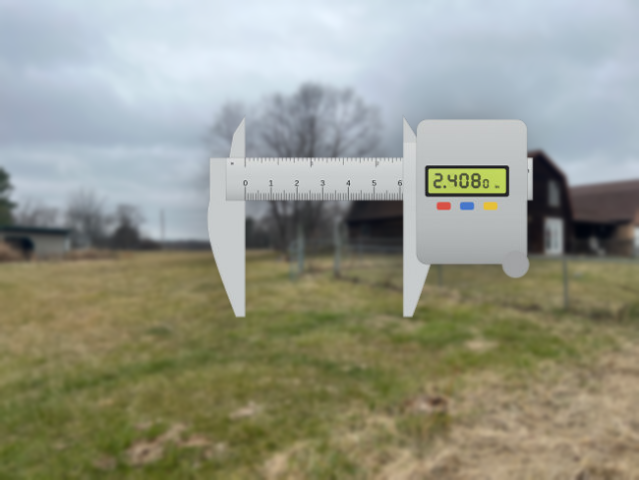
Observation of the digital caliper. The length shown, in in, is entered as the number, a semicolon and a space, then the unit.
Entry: 2.4080; in
